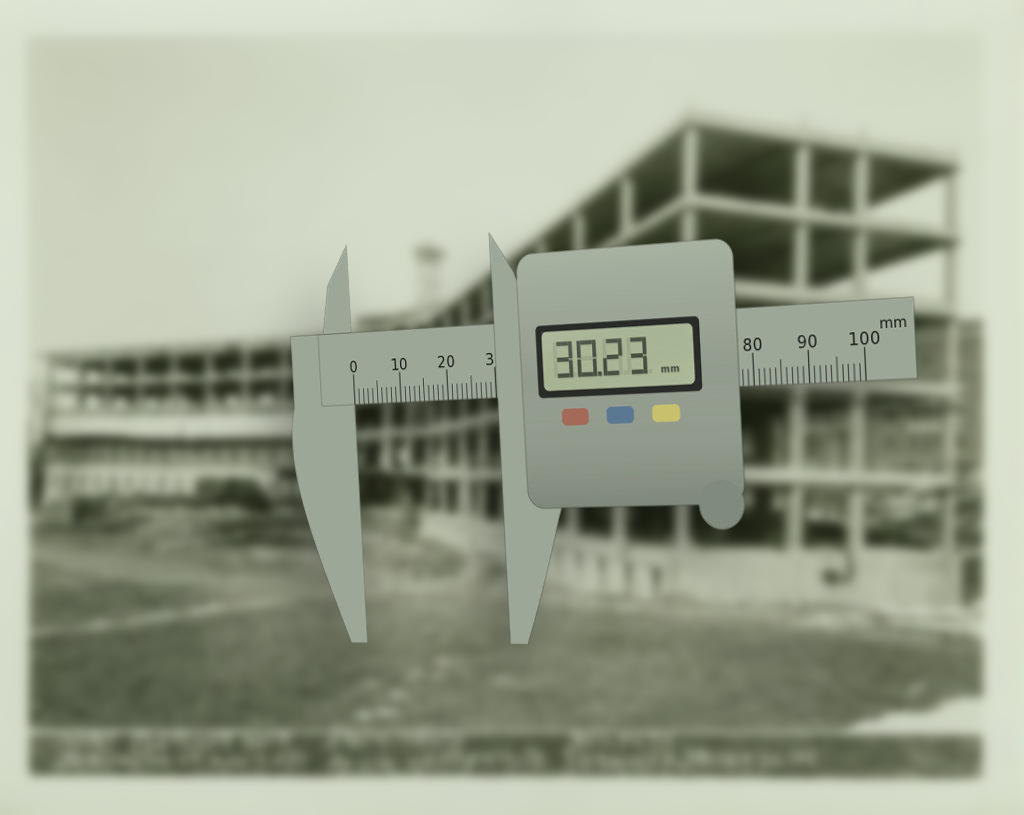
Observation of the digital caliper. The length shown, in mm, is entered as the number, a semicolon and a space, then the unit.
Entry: 30.23; mm
